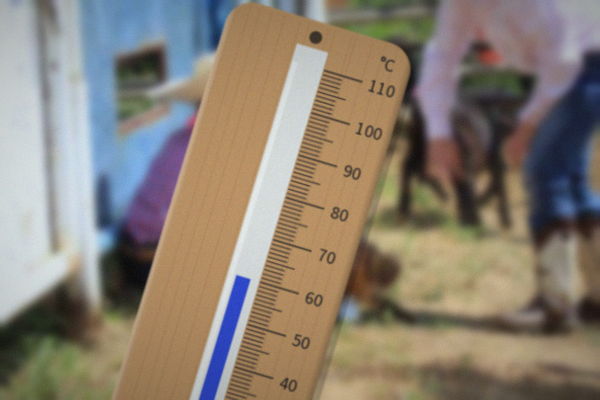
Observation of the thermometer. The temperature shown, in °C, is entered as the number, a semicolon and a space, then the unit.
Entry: 60; °C
